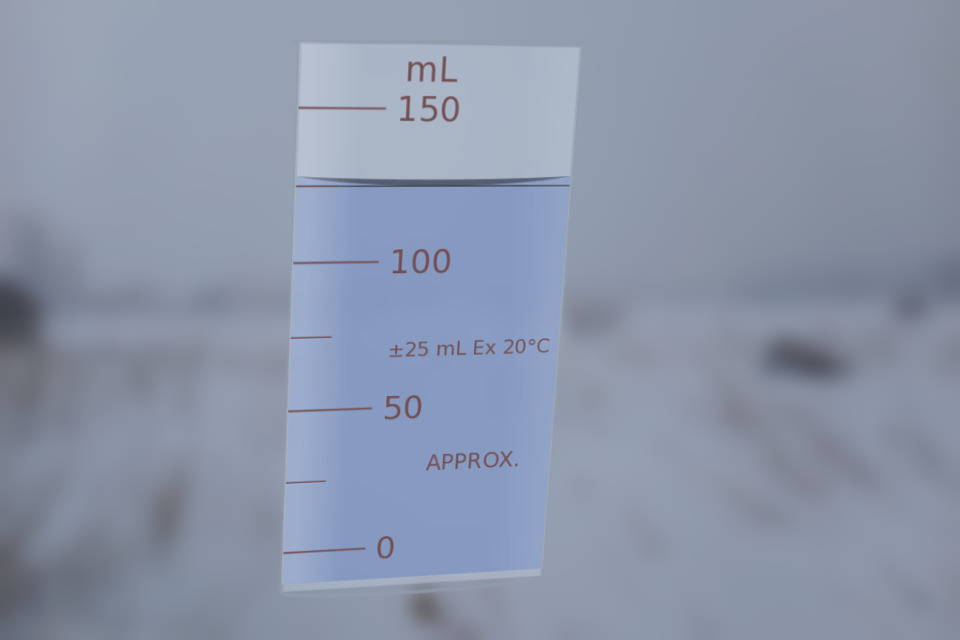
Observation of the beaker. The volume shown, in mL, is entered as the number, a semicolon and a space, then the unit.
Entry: 125; mL
